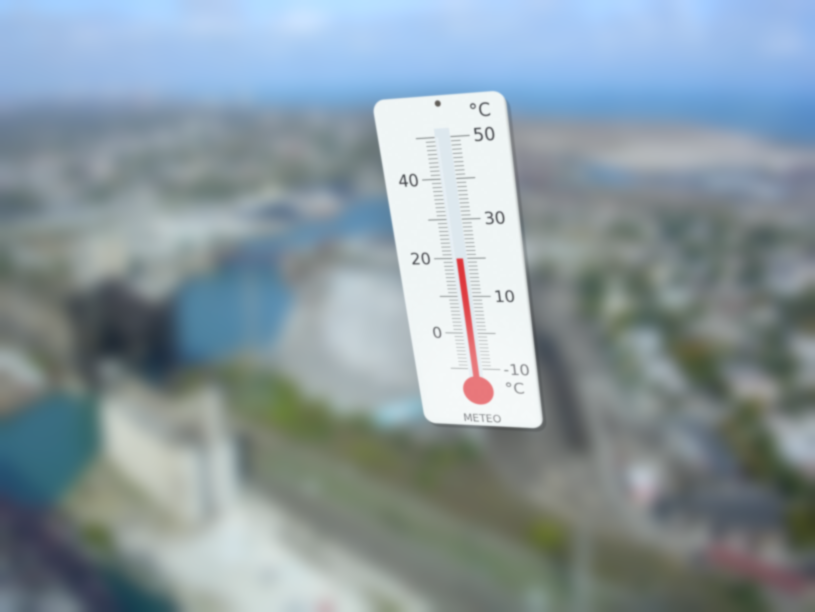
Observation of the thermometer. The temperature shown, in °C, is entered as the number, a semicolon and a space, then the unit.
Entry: 20; °C
